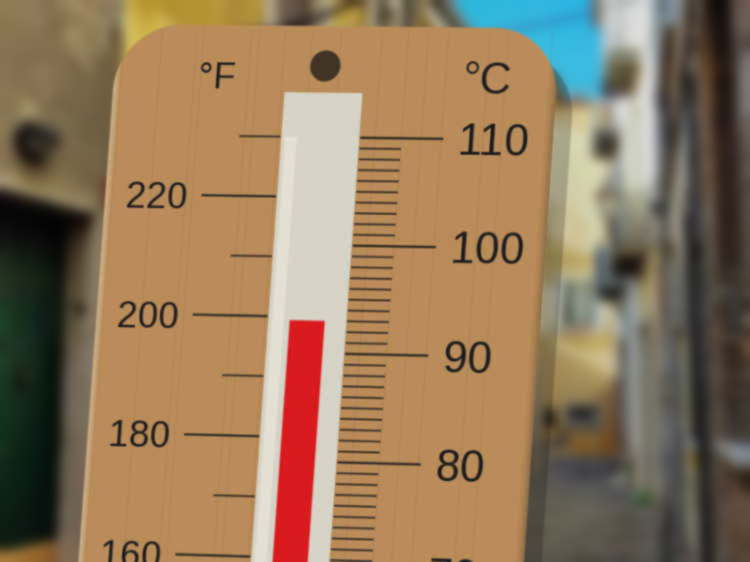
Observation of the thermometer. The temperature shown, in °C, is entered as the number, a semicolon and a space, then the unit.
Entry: 93; °C
